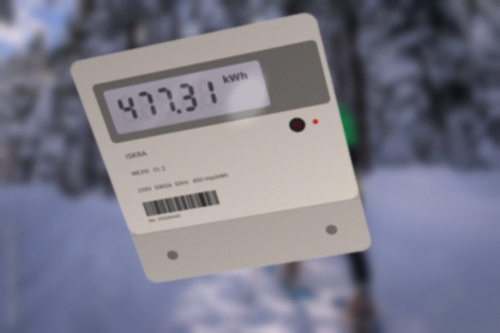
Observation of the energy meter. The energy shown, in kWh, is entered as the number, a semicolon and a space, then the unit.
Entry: 477.31; kWh
